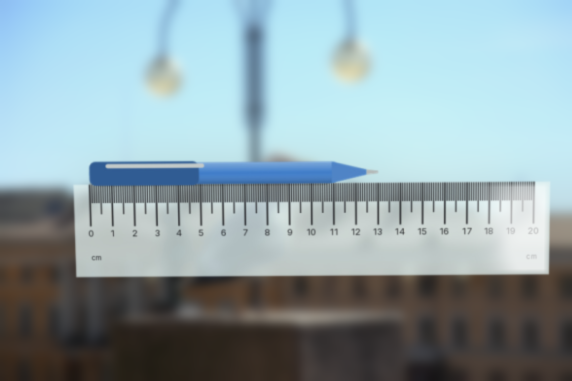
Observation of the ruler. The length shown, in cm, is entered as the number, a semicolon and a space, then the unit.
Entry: 13; cm
